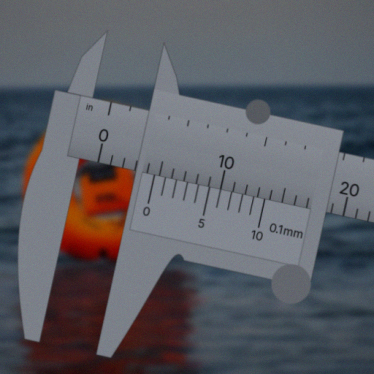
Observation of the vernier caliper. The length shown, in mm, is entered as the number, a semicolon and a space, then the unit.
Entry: 4.6; mm
